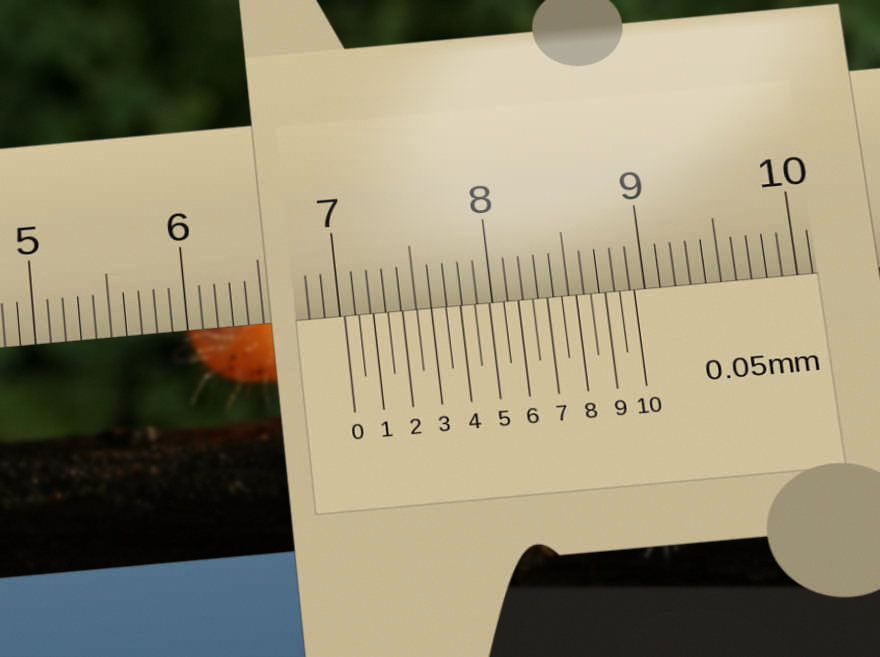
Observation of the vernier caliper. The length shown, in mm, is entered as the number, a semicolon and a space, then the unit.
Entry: 70.3; mm
